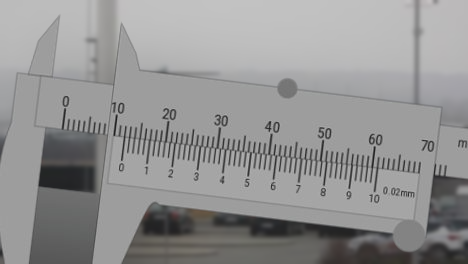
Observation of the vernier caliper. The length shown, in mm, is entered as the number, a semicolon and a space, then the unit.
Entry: 12.0; mm
